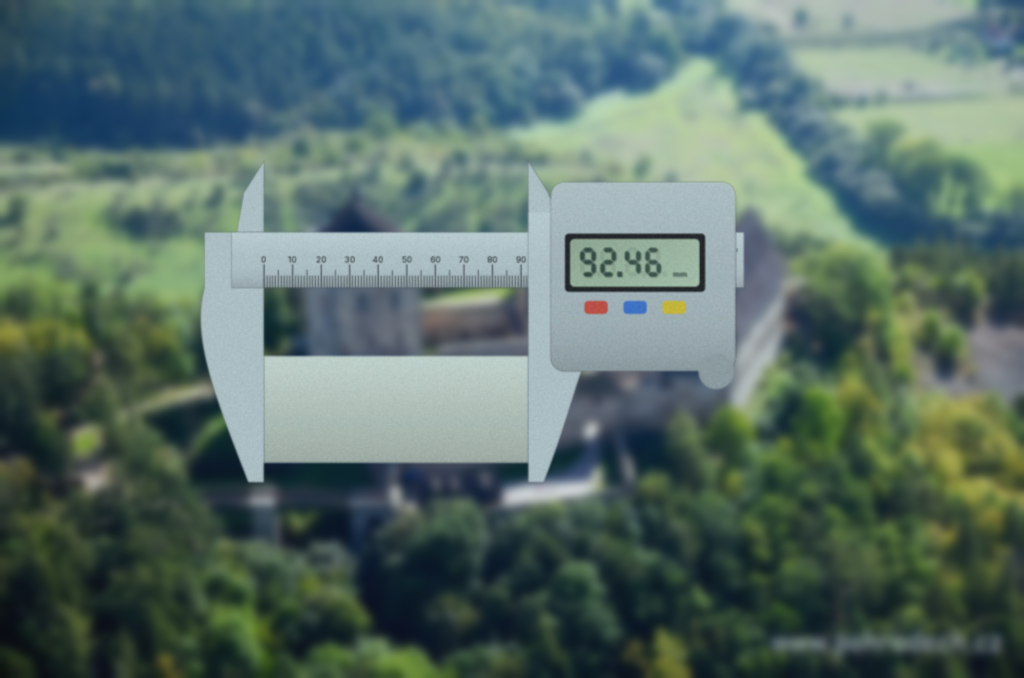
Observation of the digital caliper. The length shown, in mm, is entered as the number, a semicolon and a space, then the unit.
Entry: 92.46; mm
